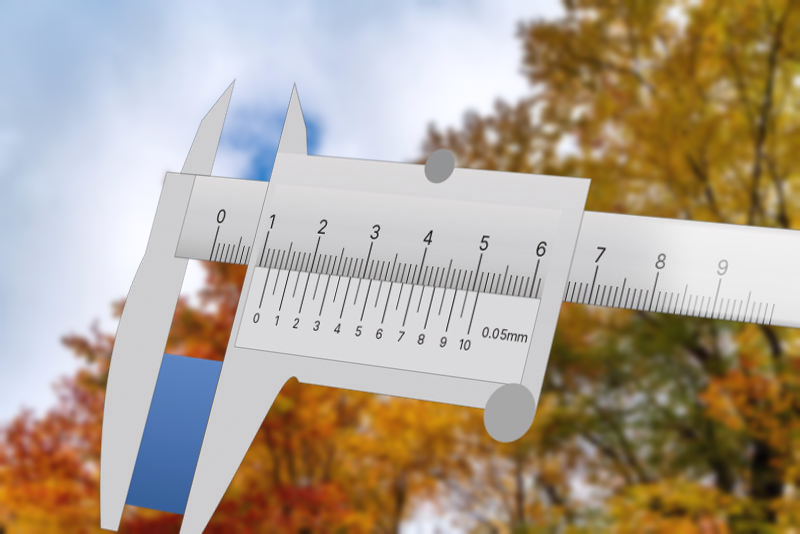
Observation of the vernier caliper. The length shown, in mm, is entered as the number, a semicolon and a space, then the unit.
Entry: 12.0; mm
